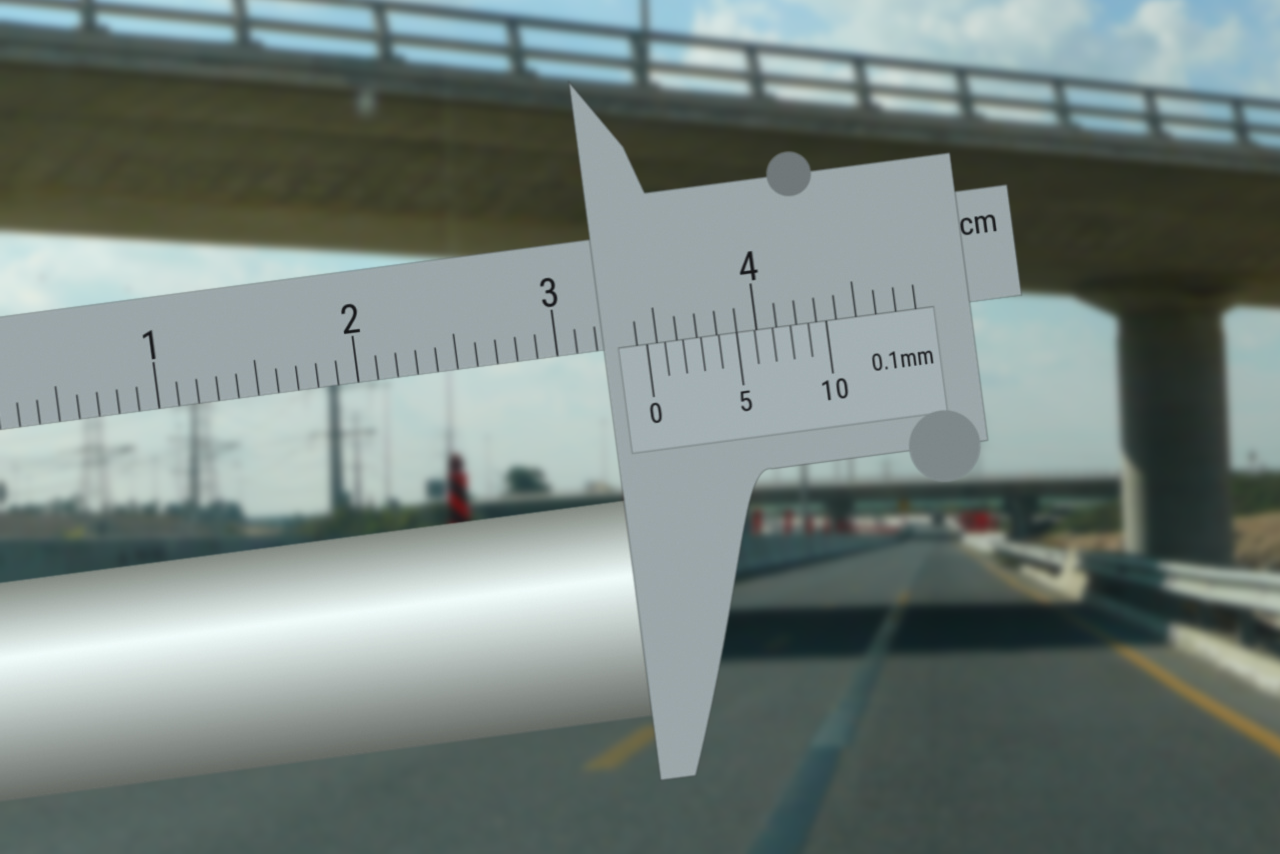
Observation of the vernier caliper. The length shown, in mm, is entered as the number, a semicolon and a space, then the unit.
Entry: 34.5; mm
